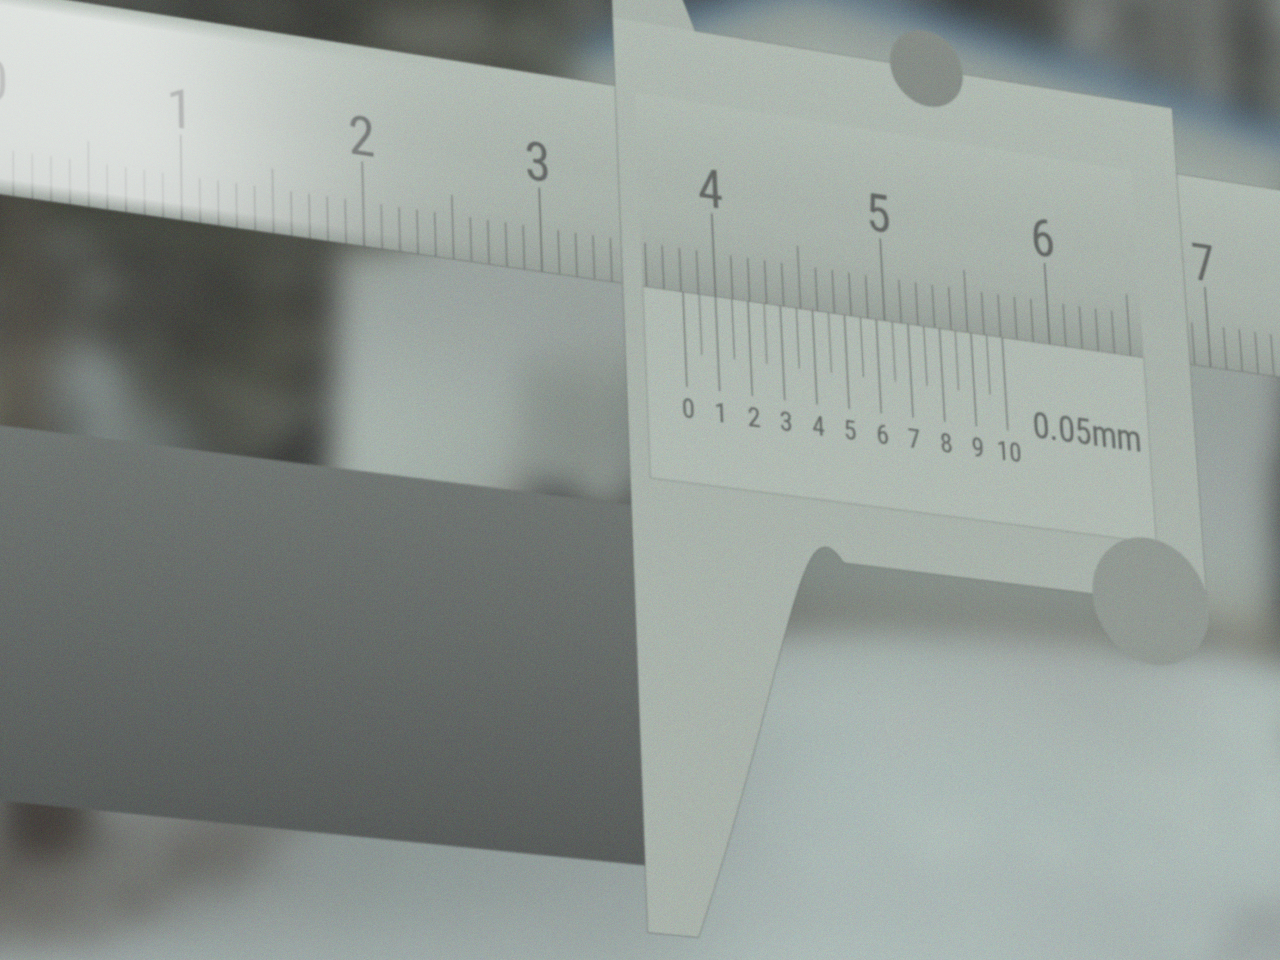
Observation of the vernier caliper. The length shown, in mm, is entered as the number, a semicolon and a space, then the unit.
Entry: 38.1; mm
